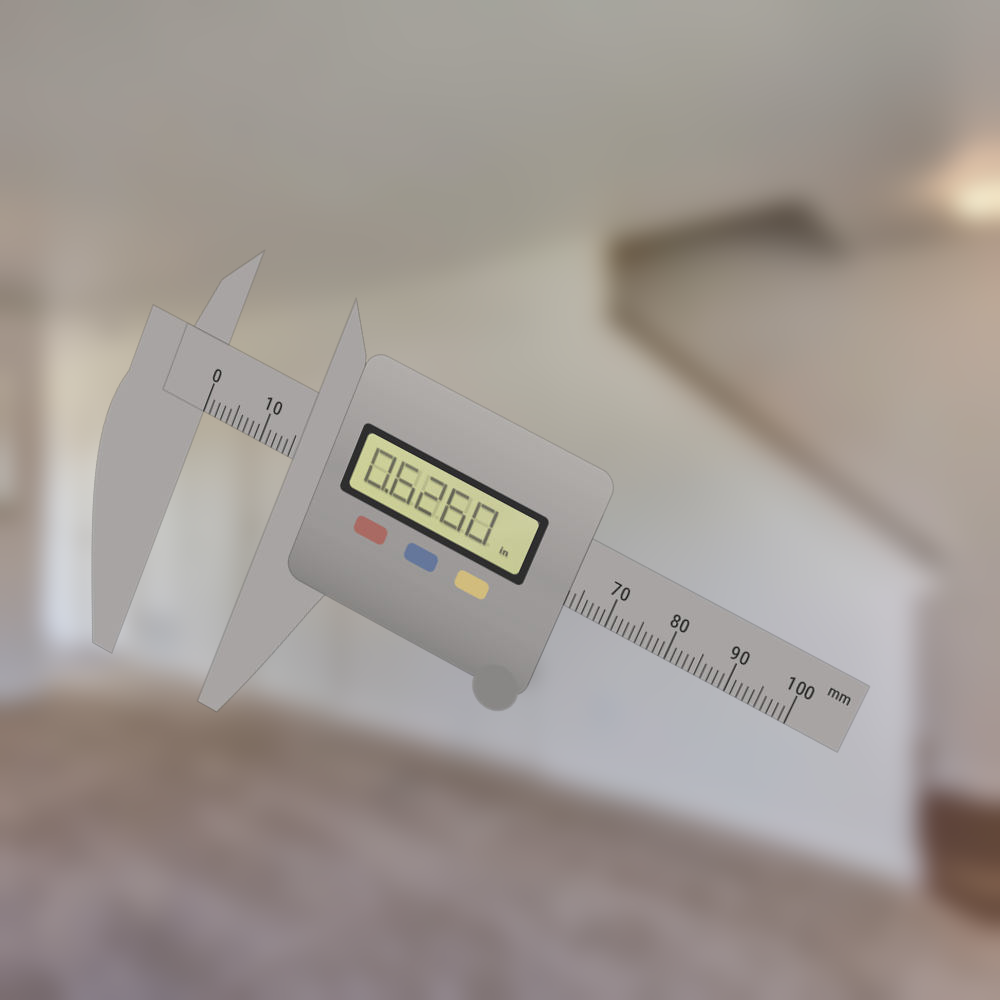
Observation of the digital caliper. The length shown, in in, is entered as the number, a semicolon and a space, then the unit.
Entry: 0.6260; in
